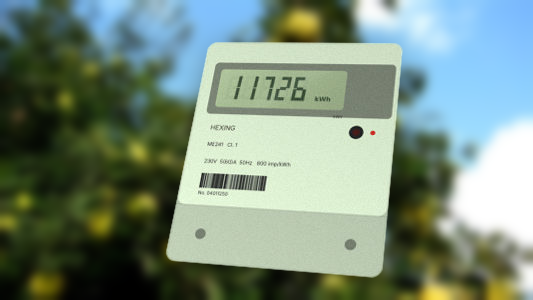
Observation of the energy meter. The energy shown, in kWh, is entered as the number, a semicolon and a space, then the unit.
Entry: 11726; kWh
